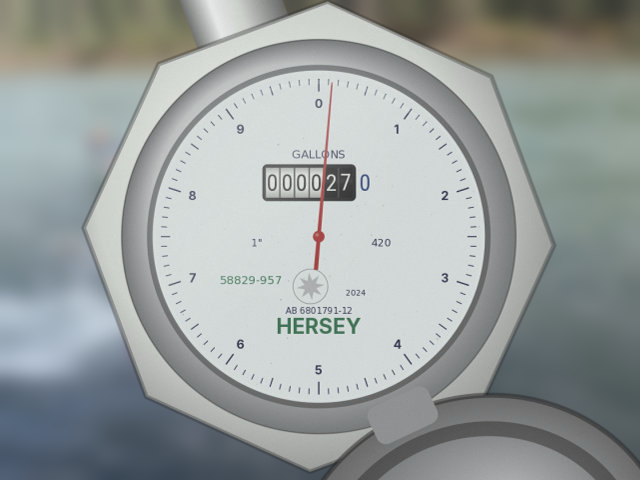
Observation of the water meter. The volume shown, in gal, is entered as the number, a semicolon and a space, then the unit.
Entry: 270.1; gal
